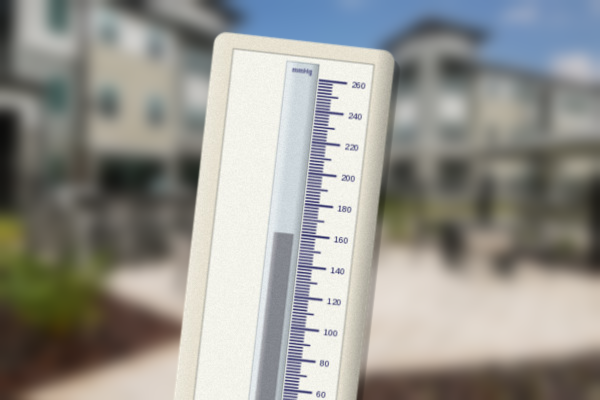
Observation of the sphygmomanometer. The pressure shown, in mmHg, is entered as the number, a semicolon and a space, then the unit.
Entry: 160; mmHg
